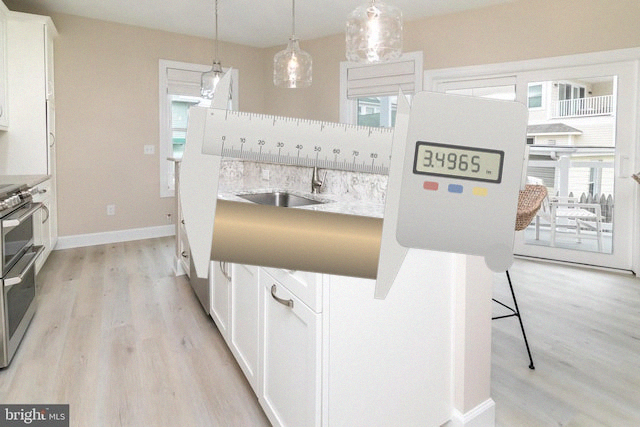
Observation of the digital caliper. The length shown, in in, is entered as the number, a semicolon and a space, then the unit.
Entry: 3.4965; in
